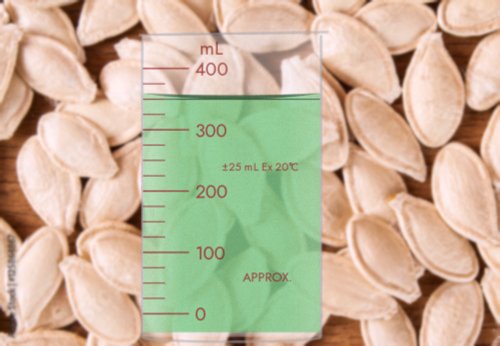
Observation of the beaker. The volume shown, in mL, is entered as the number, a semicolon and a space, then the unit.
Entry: 350; mL
